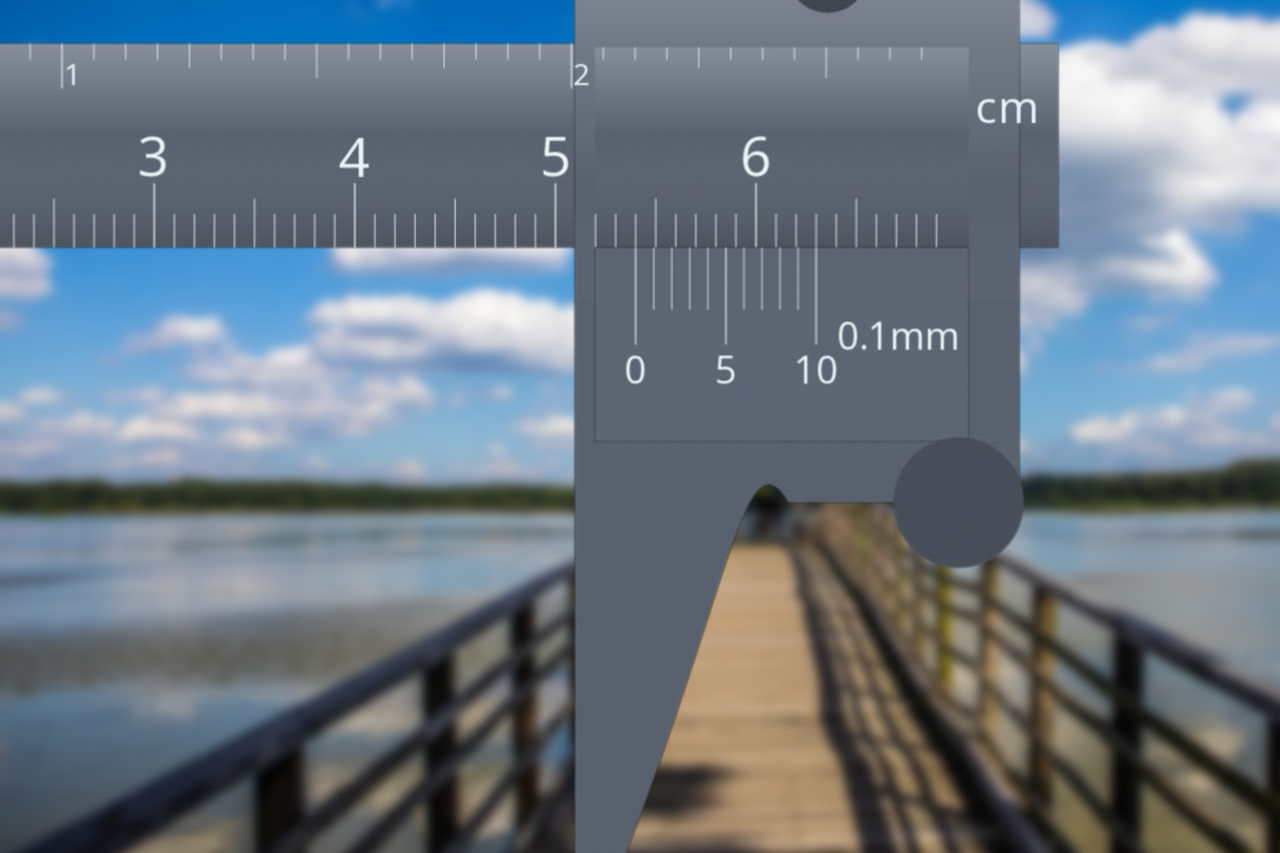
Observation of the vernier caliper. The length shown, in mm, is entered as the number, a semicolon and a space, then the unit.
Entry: 54.0; mm
